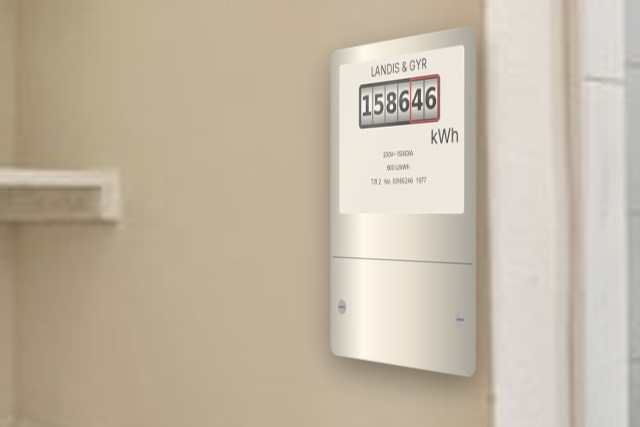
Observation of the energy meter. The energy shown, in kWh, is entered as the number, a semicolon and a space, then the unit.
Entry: 1586.46; kWh
